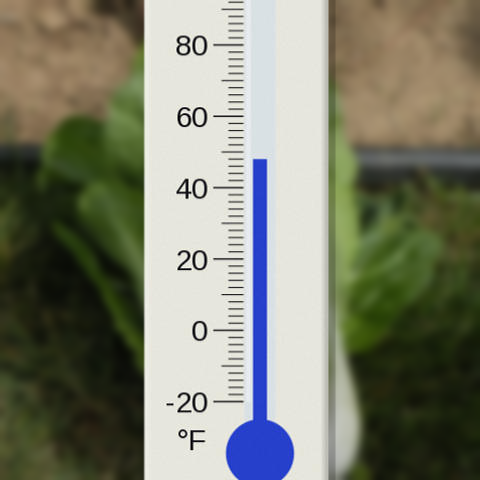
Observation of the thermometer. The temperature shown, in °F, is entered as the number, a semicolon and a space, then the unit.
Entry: 48; °F
